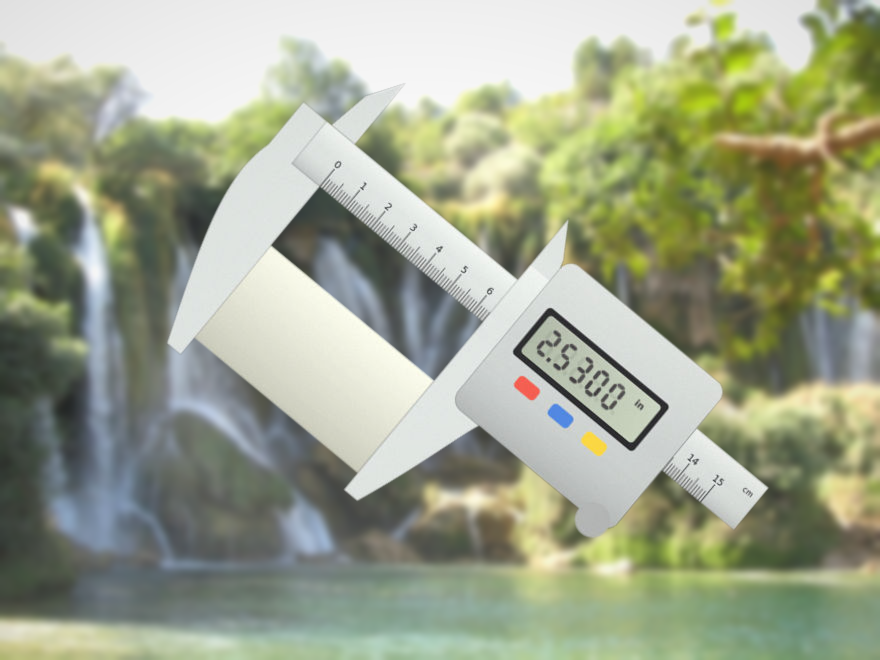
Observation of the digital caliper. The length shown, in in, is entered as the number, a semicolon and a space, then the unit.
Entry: 2.5300; in
